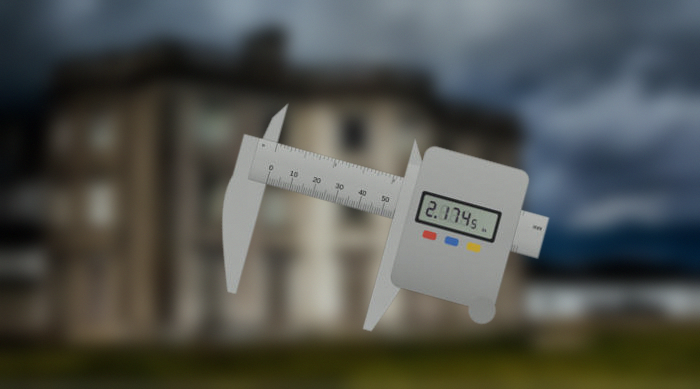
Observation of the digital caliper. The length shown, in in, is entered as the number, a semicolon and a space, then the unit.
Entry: 2.1745; in
